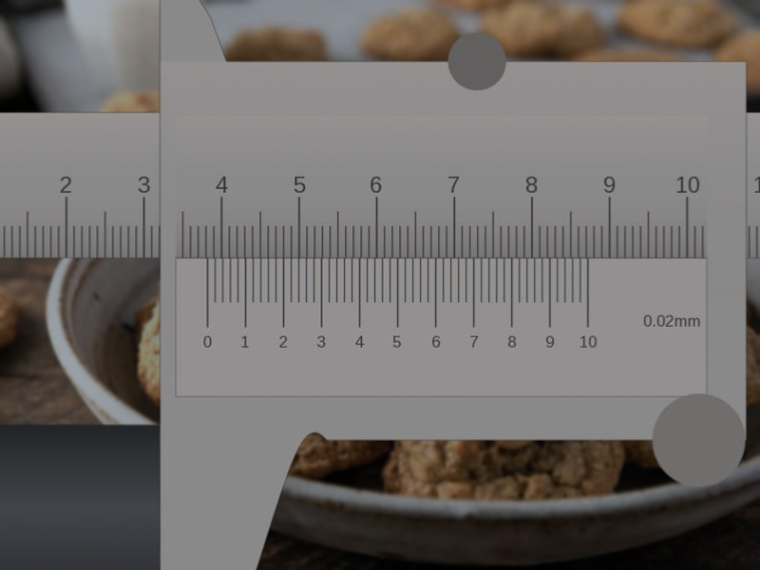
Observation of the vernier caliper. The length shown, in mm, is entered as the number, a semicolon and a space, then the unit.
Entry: 38.2; mm
